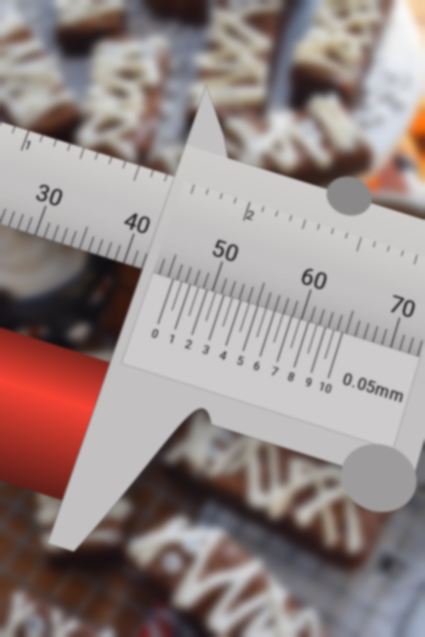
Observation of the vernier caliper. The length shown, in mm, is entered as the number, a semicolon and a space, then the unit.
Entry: 45.6; mm
